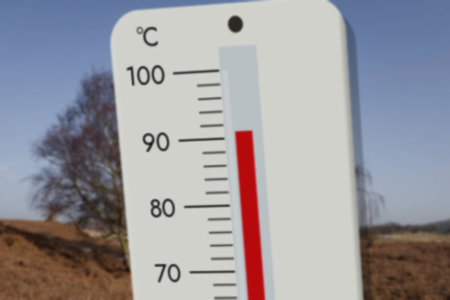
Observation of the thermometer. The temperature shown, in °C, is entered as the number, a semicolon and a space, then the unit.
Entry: 91; °C
